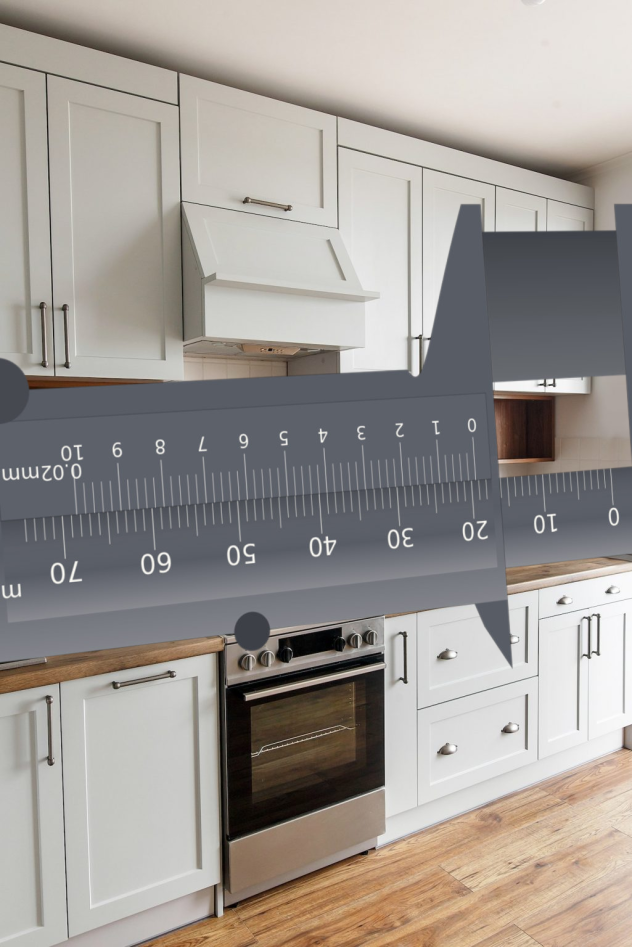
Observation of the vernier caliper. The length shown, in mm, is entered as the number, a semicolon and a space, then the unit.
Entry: 19.4; mm
